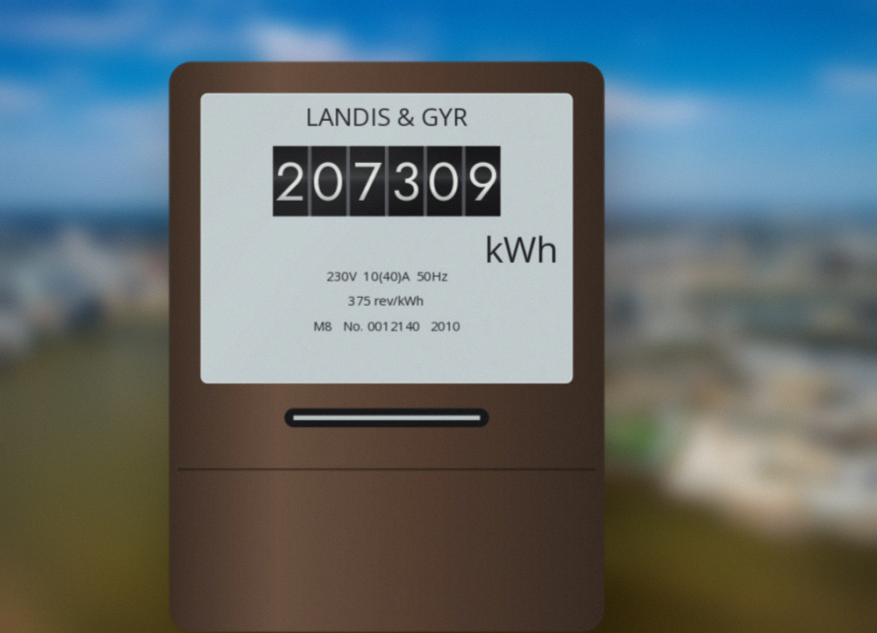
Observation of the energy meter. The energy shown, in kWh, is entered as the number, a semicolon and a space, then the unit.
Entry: 207309; kWh
